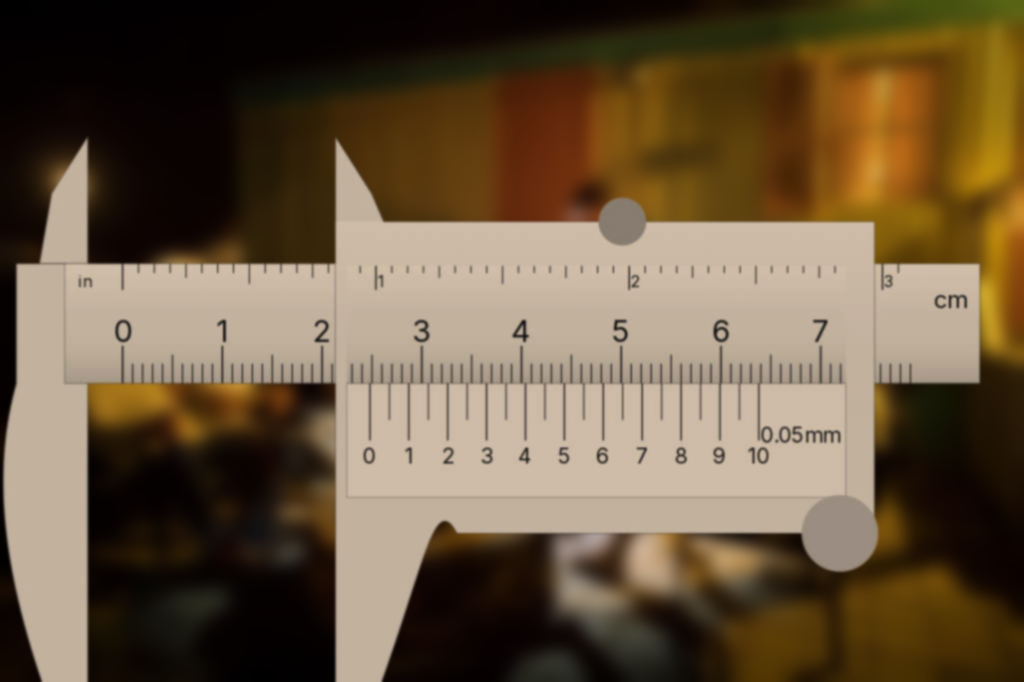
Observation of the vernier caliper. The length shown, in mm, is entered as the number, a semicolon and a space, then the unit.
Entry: 24.8; mm
